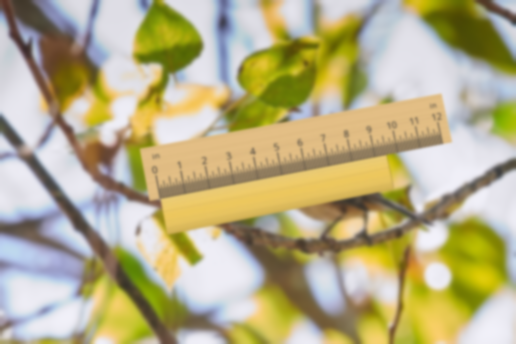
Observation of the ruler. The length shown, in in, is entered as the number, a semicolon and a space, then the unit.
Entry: 9.5; in
